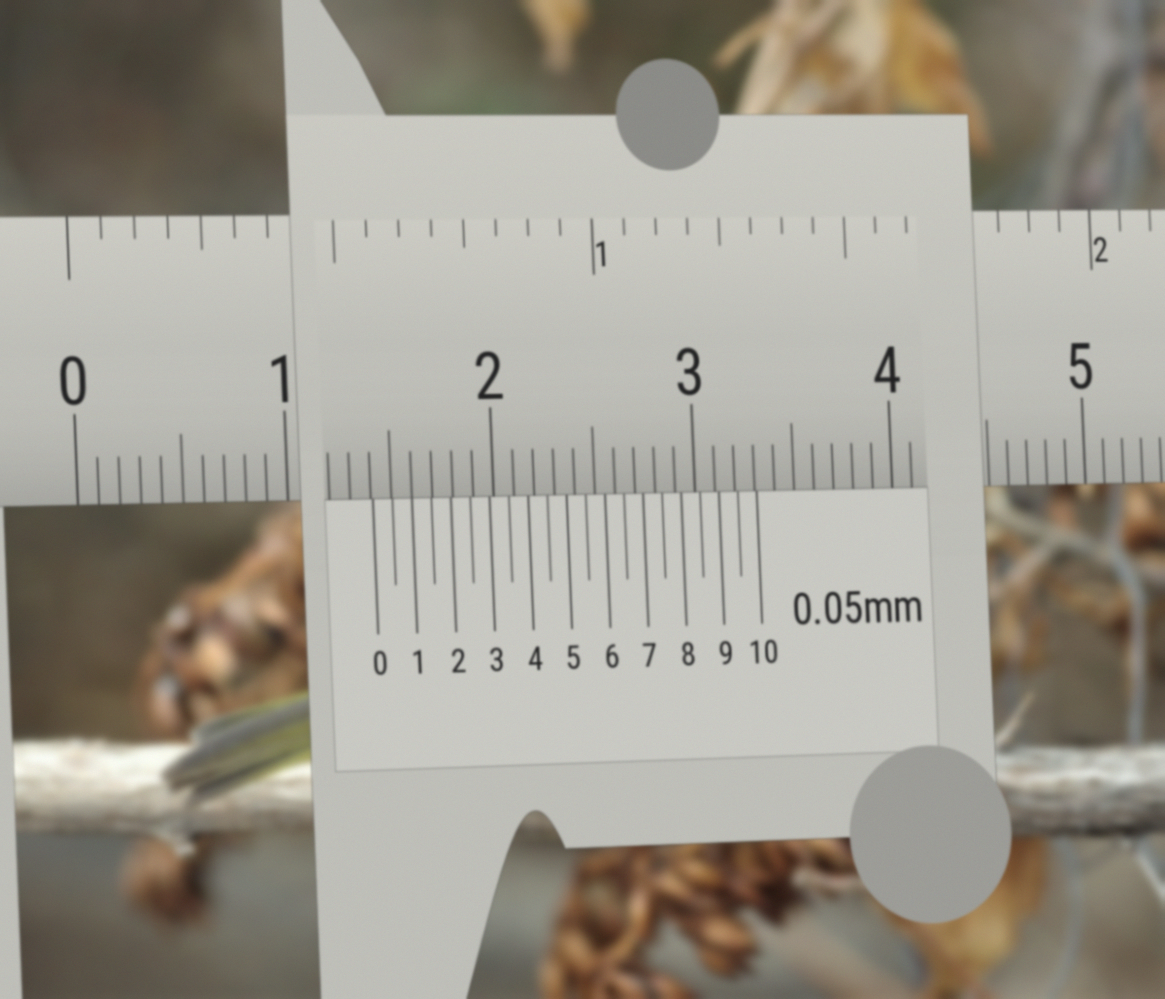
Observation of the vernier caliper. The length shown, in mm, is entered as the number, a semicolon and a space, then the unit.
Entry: 14.1; mm
